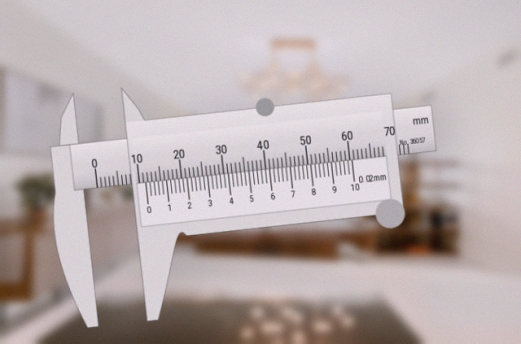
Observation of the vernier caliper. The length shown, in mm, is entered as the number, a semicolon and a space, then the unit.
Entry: 11.5; mm
